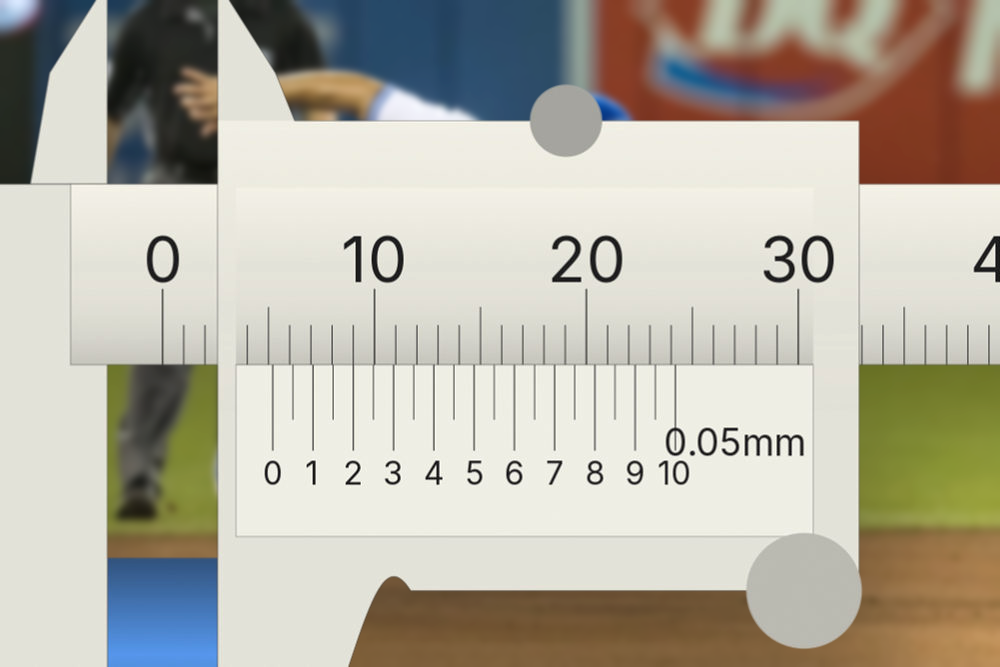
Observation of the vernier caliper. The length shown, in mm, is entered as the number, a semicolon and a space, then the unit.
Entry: 5.2; mm
